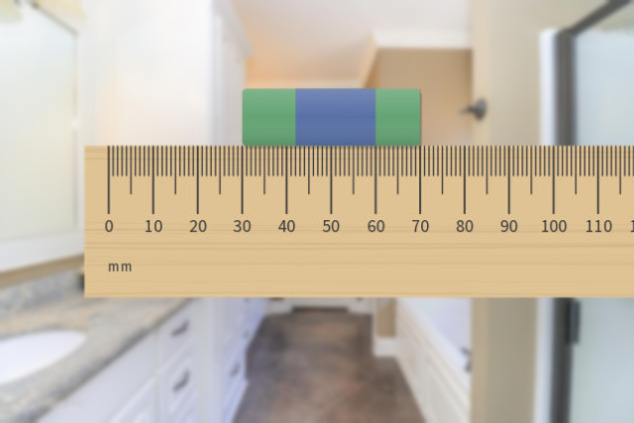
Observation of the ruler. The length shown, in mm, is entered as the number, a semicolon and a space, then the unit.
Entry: 40; mm
